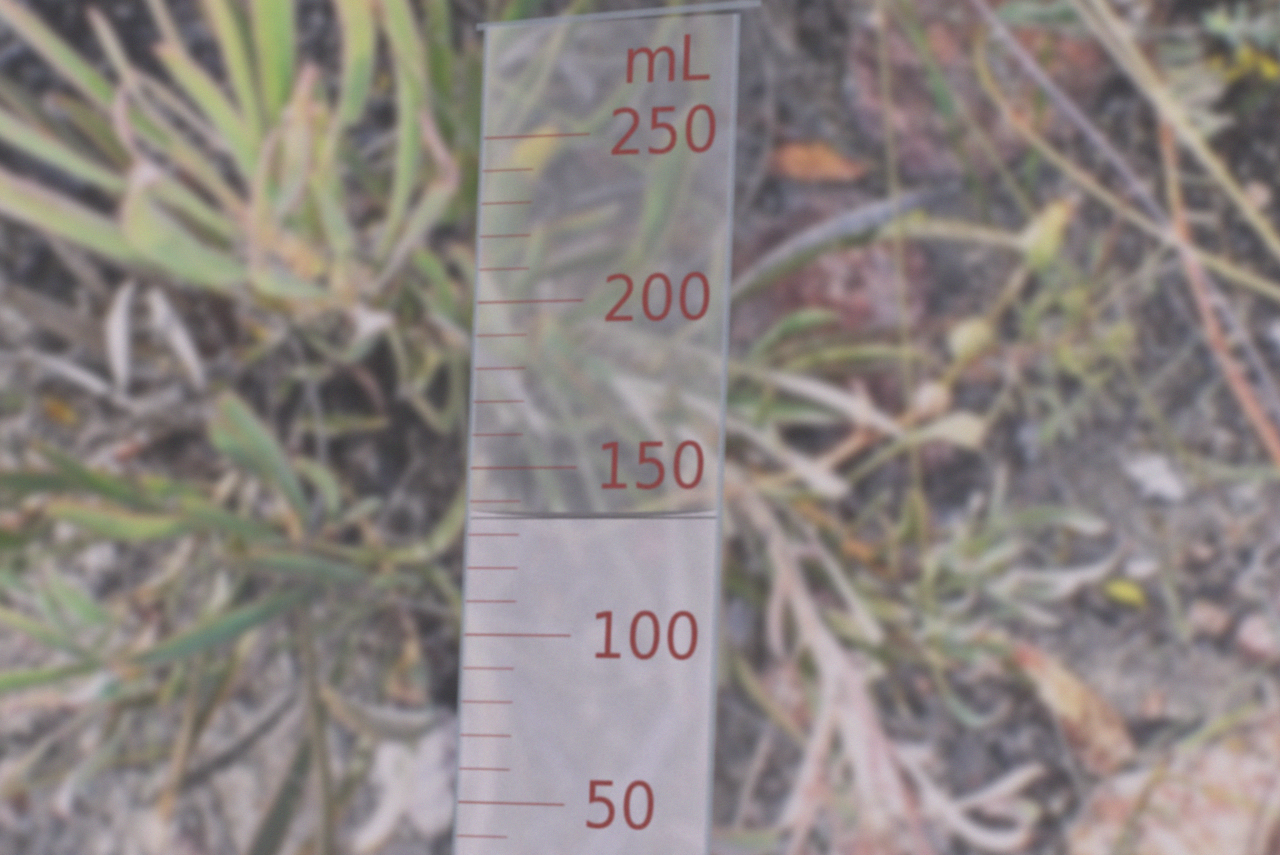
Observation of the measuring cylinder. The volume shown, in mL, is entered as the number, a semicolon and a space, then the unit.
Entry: 135; mL
